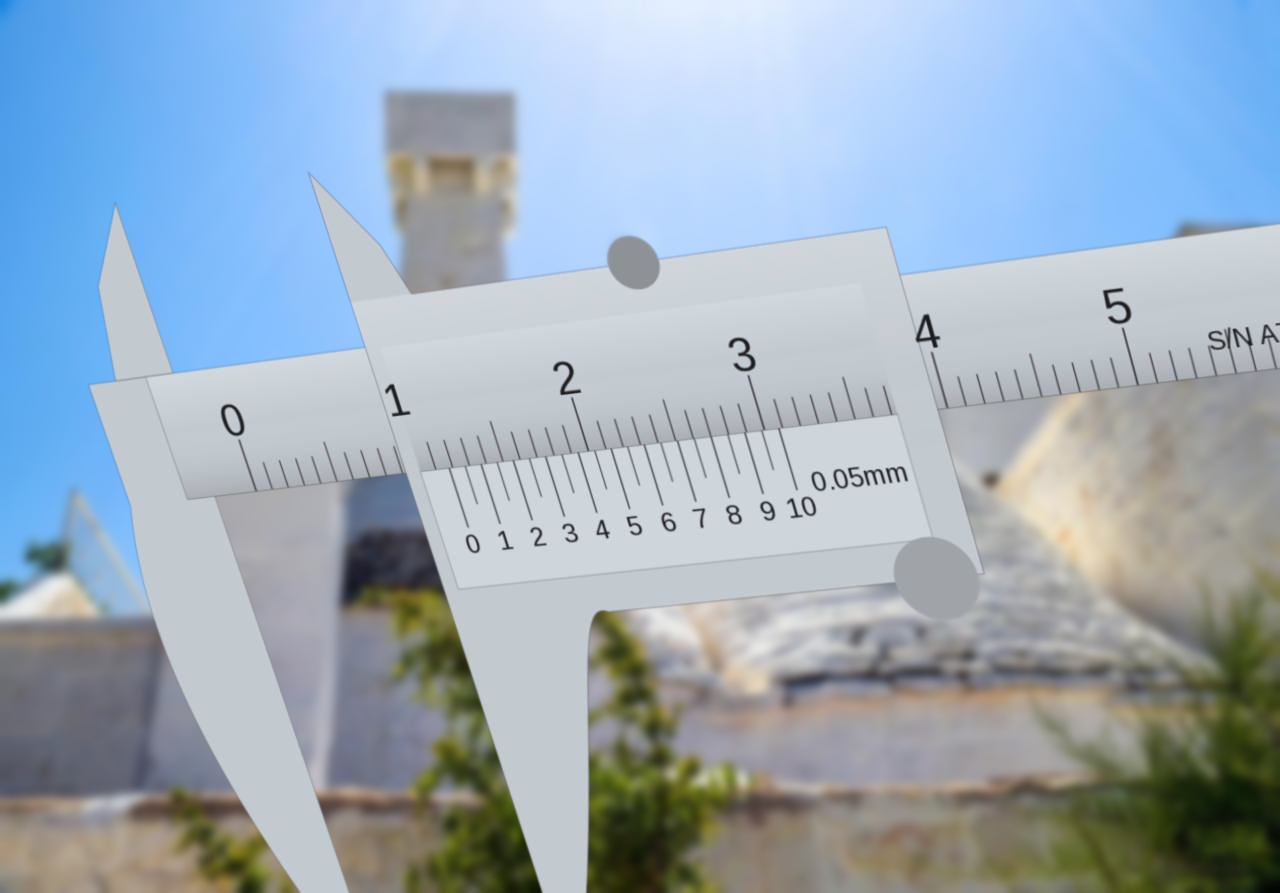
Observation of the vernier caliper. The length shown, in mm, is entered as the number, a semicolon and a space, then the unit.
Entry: 11.8; mm
